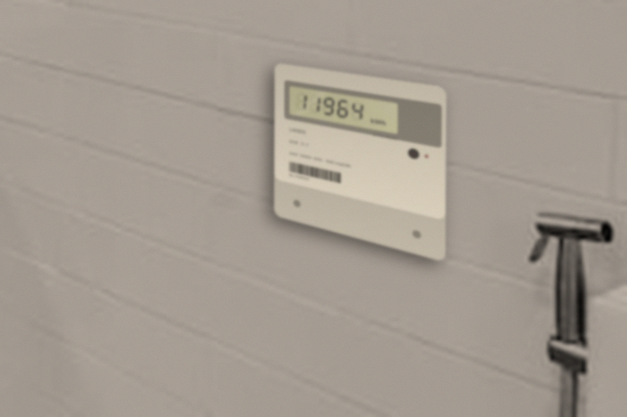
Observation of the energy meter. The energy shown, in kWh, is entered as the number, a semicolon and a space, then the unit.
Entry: 11964; kWh
